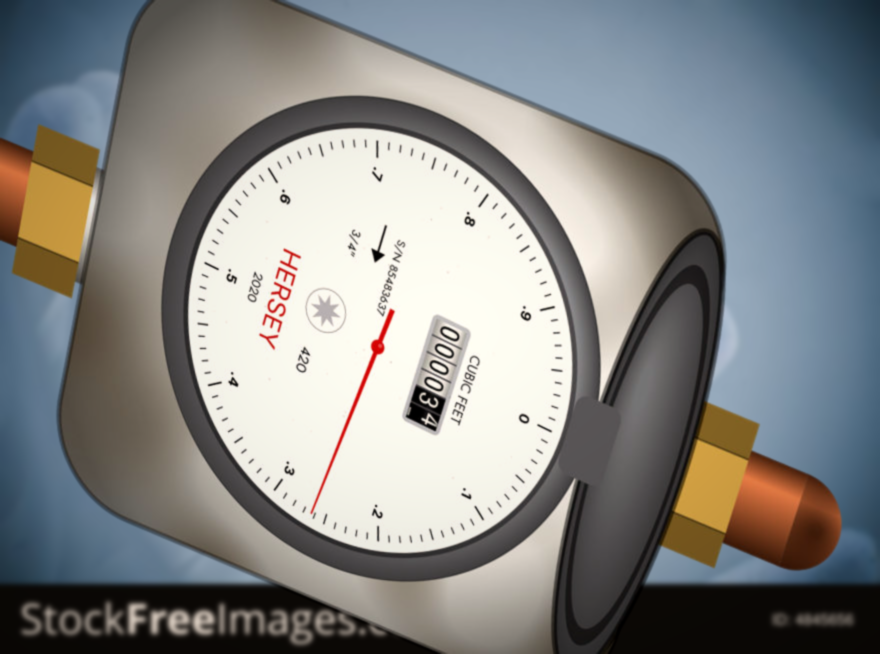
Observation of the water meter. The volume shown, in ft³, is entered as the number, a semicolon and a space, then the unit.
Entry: 34.26; ft³
